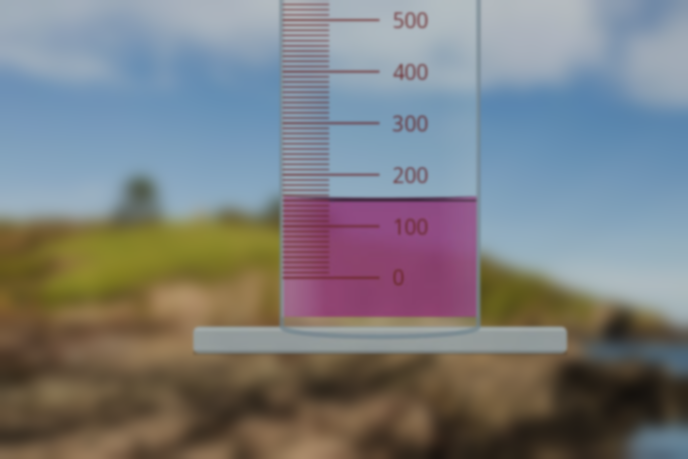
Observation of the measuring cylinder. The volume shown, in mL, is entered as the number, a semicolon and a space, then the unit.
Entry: 150; mL
